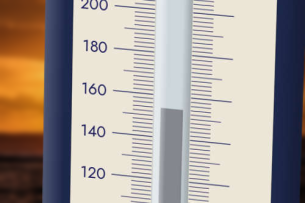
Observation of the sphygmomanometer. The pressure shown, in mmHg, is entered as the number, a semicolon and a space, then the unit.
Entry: 154; mmHg
